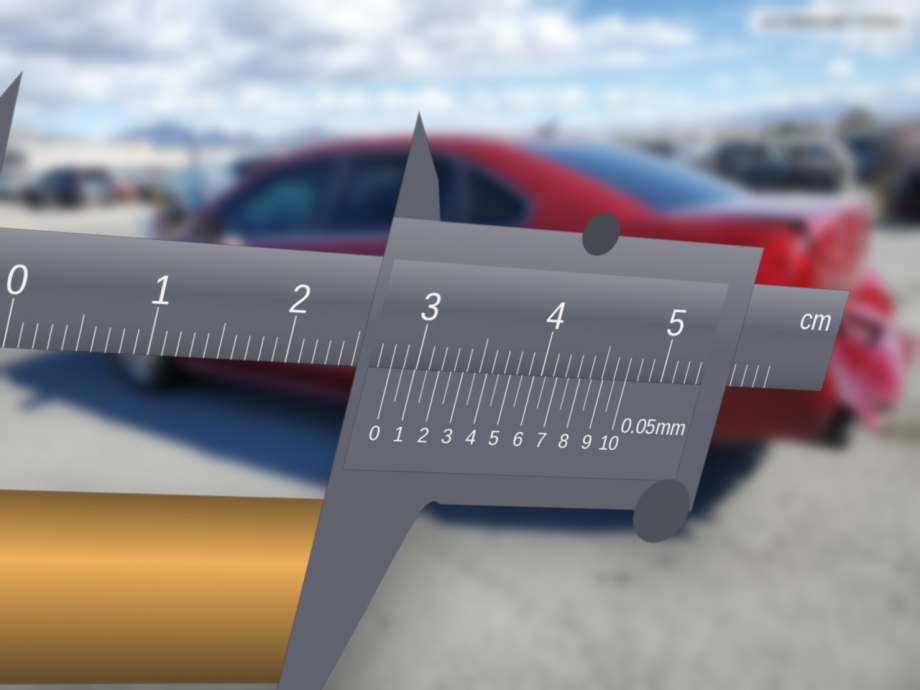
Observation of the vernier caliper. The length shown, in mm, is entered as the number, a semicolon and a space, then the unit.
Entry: 28.0; mm
